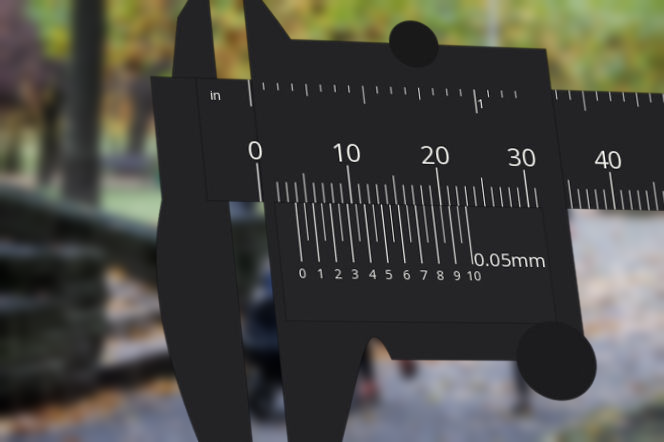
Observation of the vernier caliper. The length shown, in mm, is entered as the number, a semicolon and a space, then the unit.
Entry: 3.8; mm
